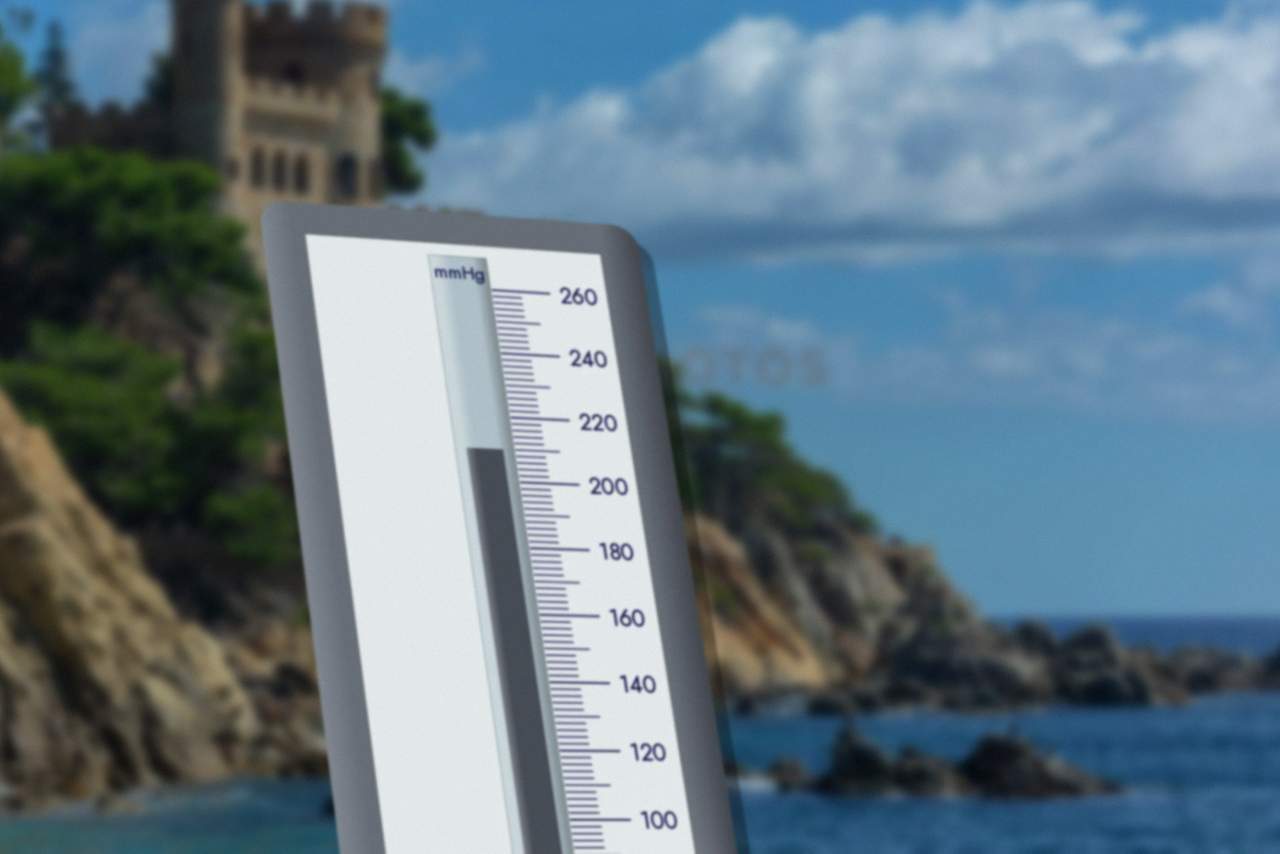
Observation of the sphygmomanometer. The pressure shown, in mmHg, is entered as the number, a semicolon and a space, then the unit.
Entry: 210; mmHg
